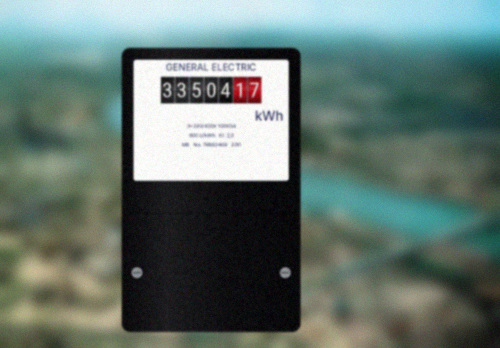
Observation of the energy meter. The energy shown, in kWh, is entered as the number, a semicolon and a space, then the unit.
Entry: 33504.17; kWh
